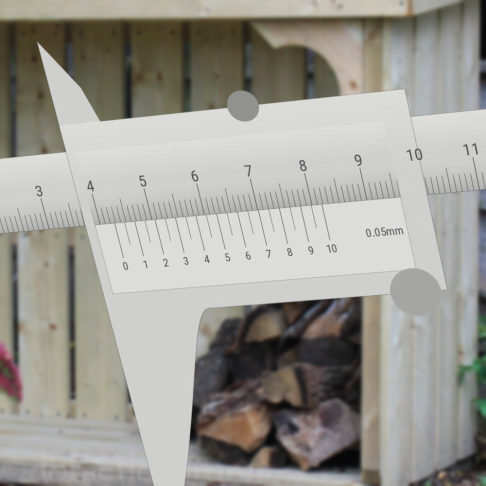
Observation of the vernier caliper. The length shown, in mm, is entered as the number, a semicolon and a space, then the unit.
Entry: 42.8; mm
